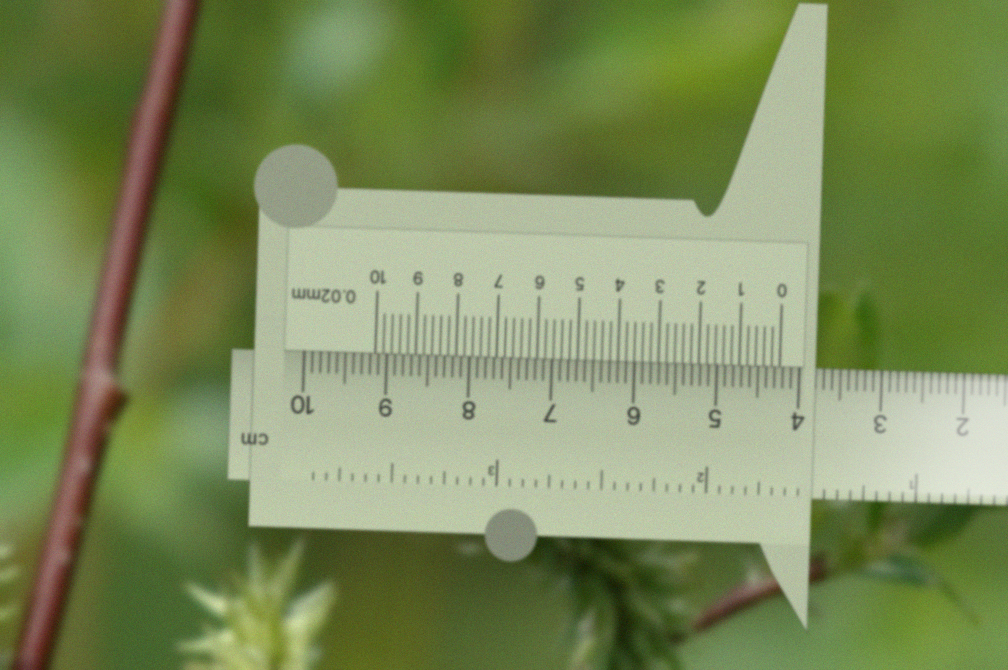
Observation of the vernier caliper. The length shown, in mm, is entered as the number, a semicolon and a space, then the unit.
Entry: 42.4; mm
